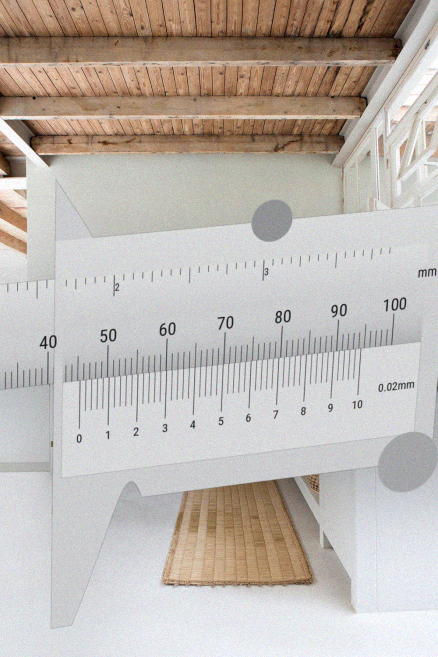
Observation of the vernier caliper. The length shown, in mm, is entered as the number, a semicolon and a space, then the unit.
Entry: 45.4; mm
